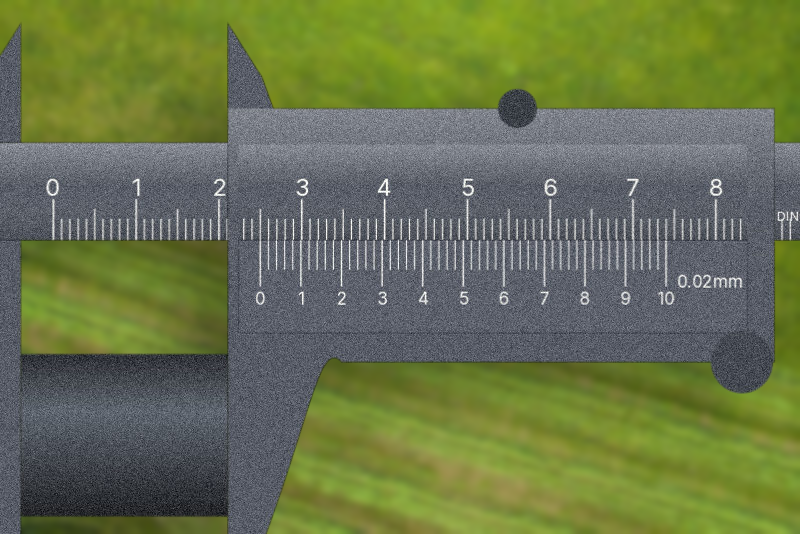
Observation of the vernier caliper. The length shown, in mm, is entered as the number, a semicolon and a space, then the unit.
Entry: 25.0; mm
